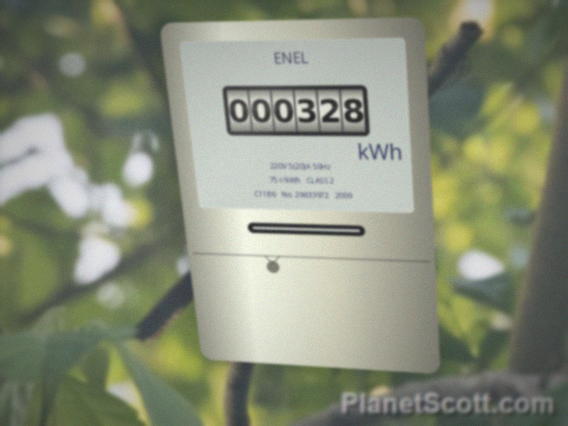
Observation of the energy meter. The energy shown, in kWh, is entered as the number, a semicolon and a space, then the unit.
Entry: 328; kWh
